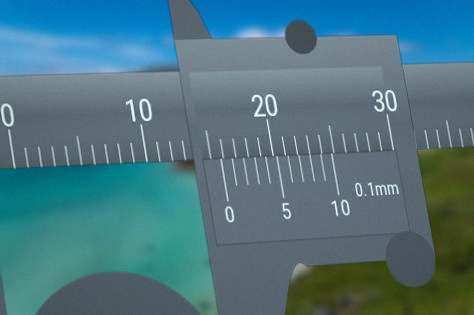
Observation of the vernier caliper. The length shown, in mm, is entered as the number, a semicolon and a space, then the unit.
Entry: 15.8; mm
